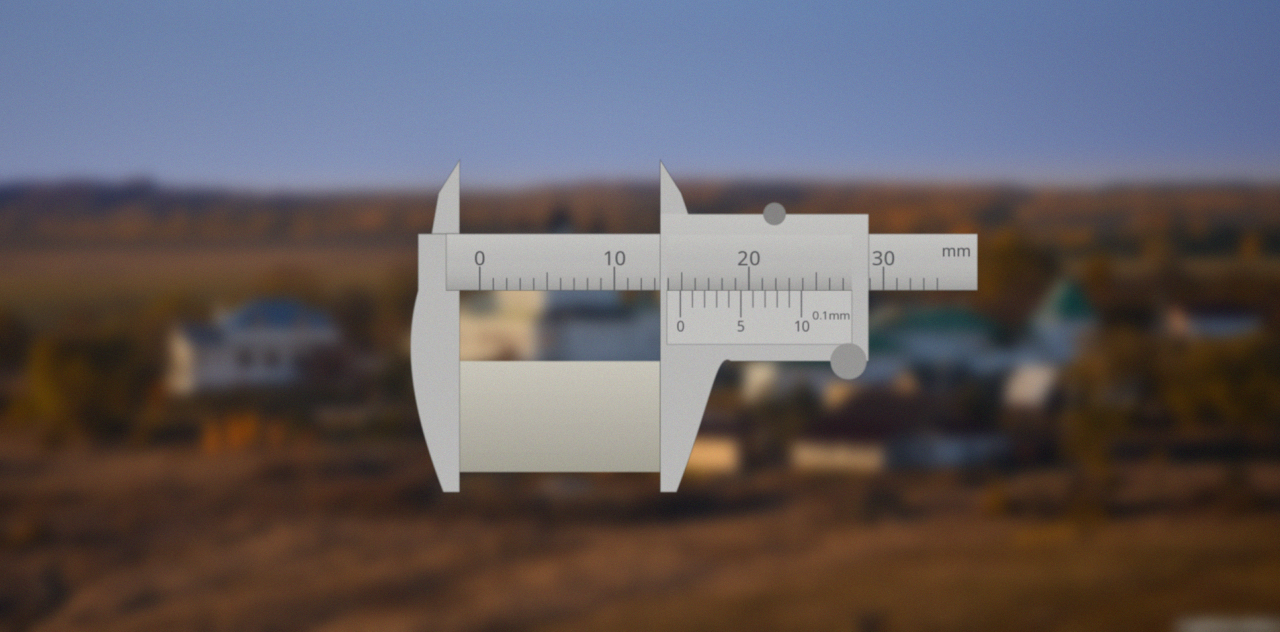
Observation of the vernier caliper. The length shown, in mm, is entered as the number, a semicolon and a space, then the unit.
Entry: 14.9; mm
